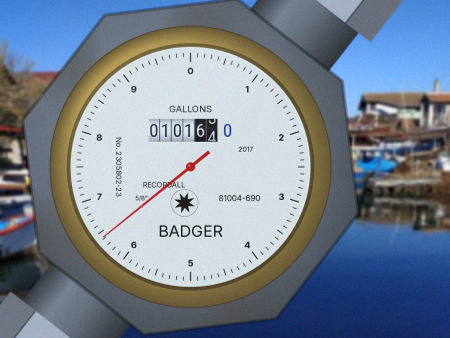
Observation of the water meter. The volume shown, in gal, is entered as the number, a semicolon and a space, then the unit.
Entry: 101636.4; gal
